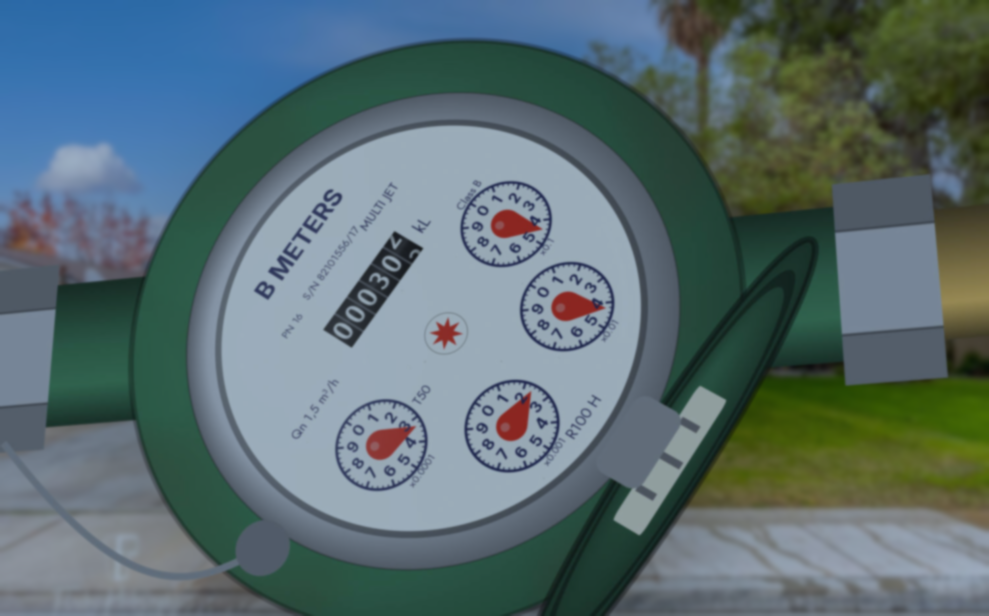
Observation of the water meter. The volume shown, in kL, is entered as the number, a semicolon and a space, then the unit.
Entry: 302.4423; kL
